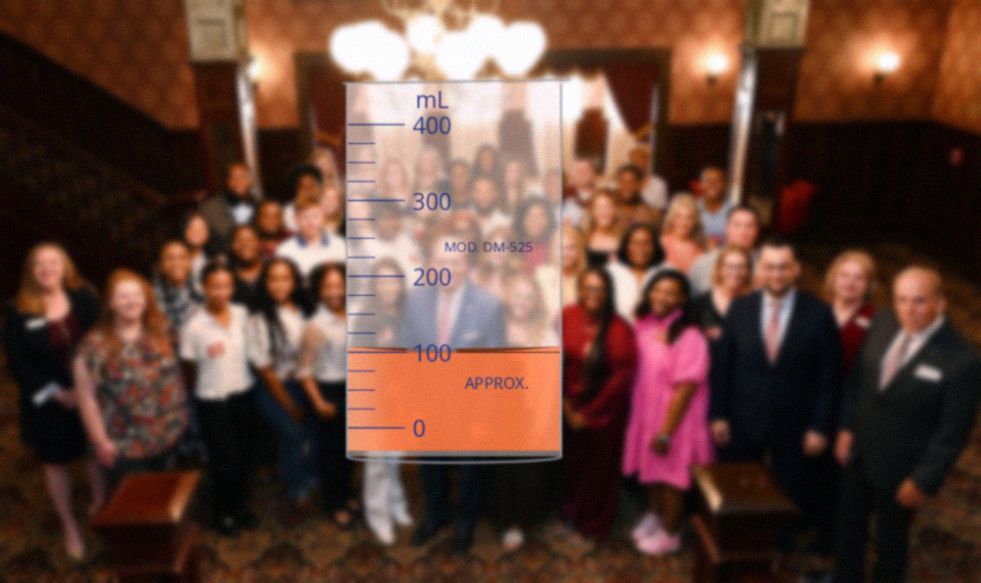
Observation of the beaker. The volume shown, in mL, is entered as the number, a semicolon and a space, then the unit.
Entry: 100; mL
